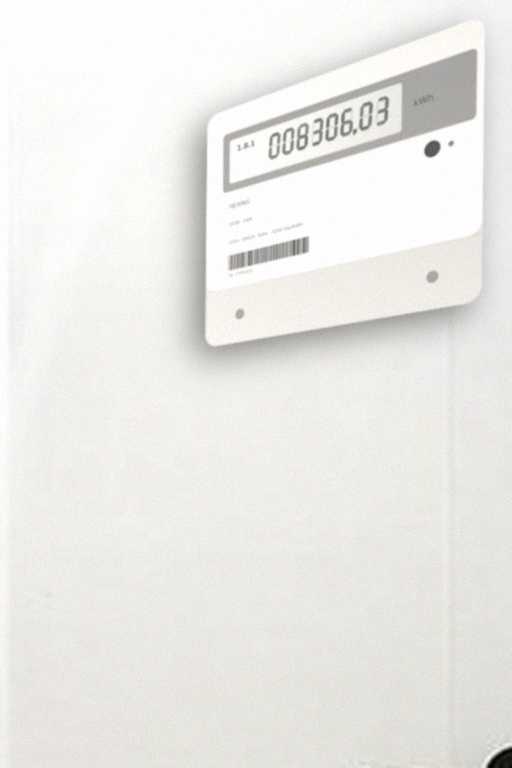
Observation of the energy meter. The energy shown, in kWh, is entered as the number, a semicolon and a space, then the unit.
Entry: 8306.03; kWh
